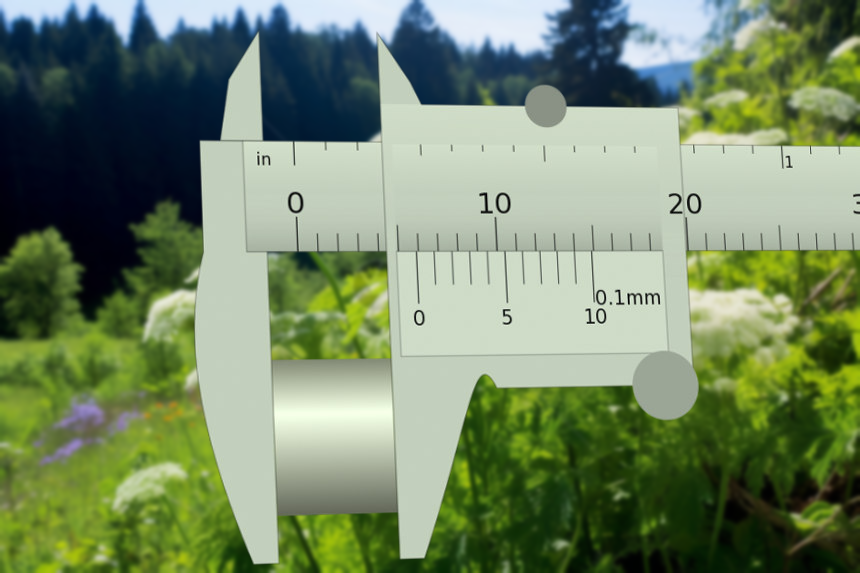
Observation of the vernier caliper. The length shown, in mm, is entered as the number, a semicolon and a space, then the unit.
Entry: 5.9; mm
